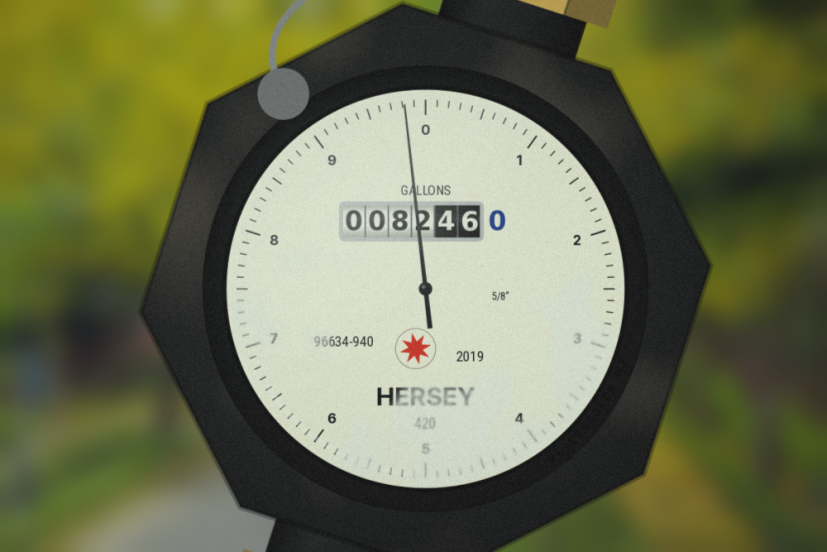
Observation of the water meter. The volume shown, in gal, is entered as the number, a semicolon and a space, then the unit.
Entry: 82459.8; gal
